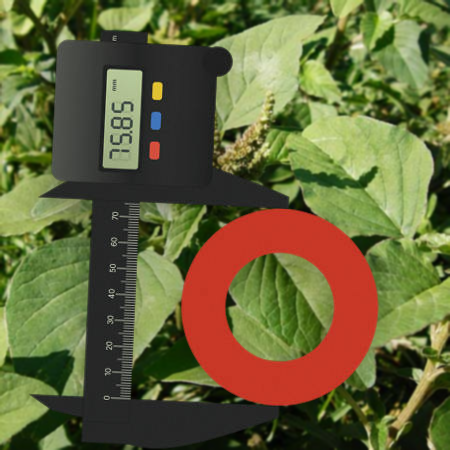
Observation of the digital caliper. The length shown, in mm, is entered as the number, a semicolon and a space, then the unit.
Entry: 75.85; mm
